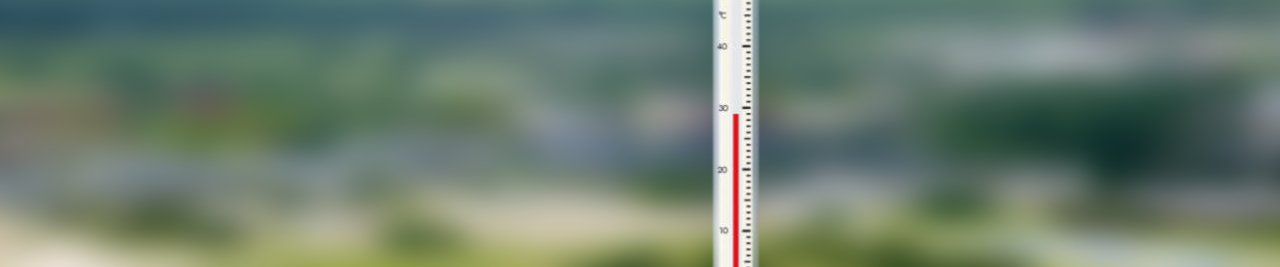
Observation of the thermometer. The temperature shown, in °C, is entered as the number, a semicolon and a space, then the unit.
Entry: 29; °C
